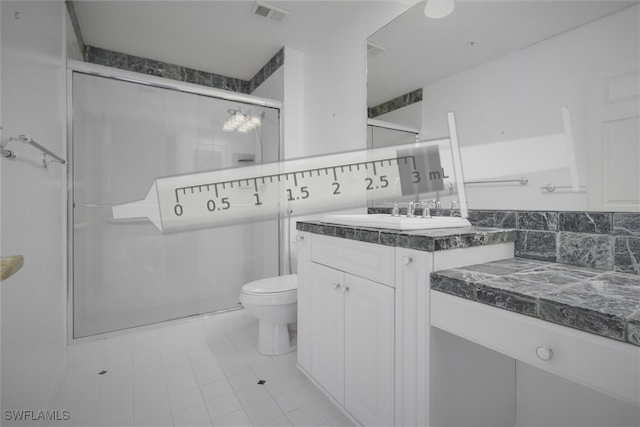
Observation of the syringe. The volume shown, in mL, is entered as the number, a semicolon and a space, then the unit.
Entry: 2.8; mL
